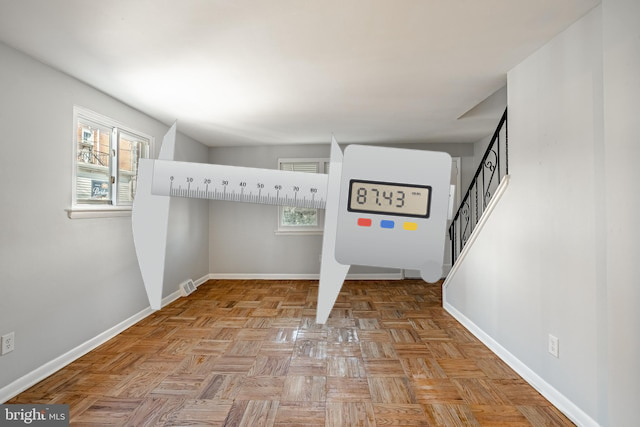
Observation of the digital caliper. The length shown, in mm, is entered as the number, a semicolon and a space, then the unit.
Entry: 87.43; mm
